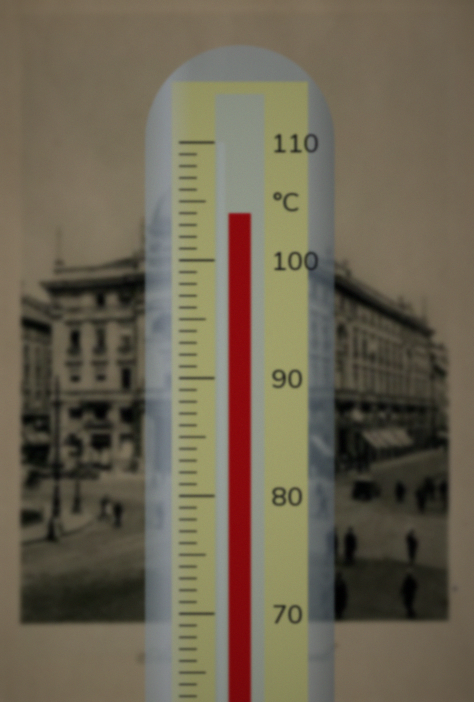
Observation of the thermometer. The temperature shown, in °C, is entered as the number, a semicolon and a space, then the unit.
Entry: 104; °C
